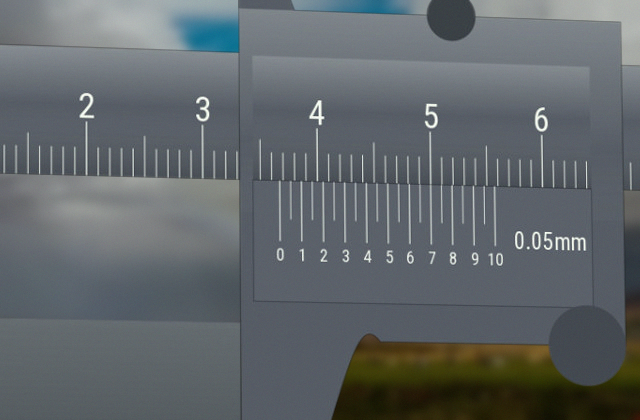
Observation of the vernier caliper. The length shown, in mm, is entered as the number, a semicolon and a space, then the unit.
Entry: 36.7; mm
